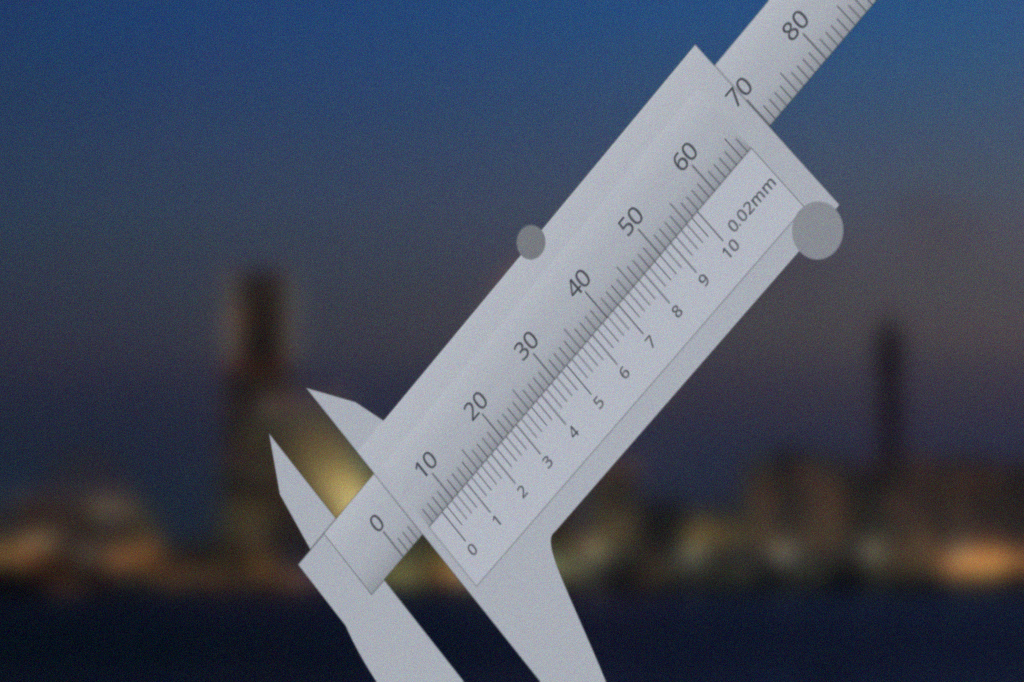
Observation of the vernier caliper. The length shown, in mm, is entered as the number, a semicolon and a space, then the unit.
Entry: 7.8; mm
